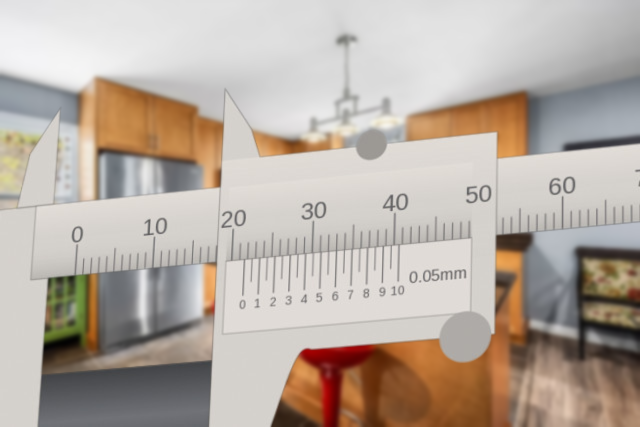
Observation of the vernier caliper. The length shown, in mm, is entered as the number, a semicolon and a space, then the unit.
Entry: 21.6; mm
